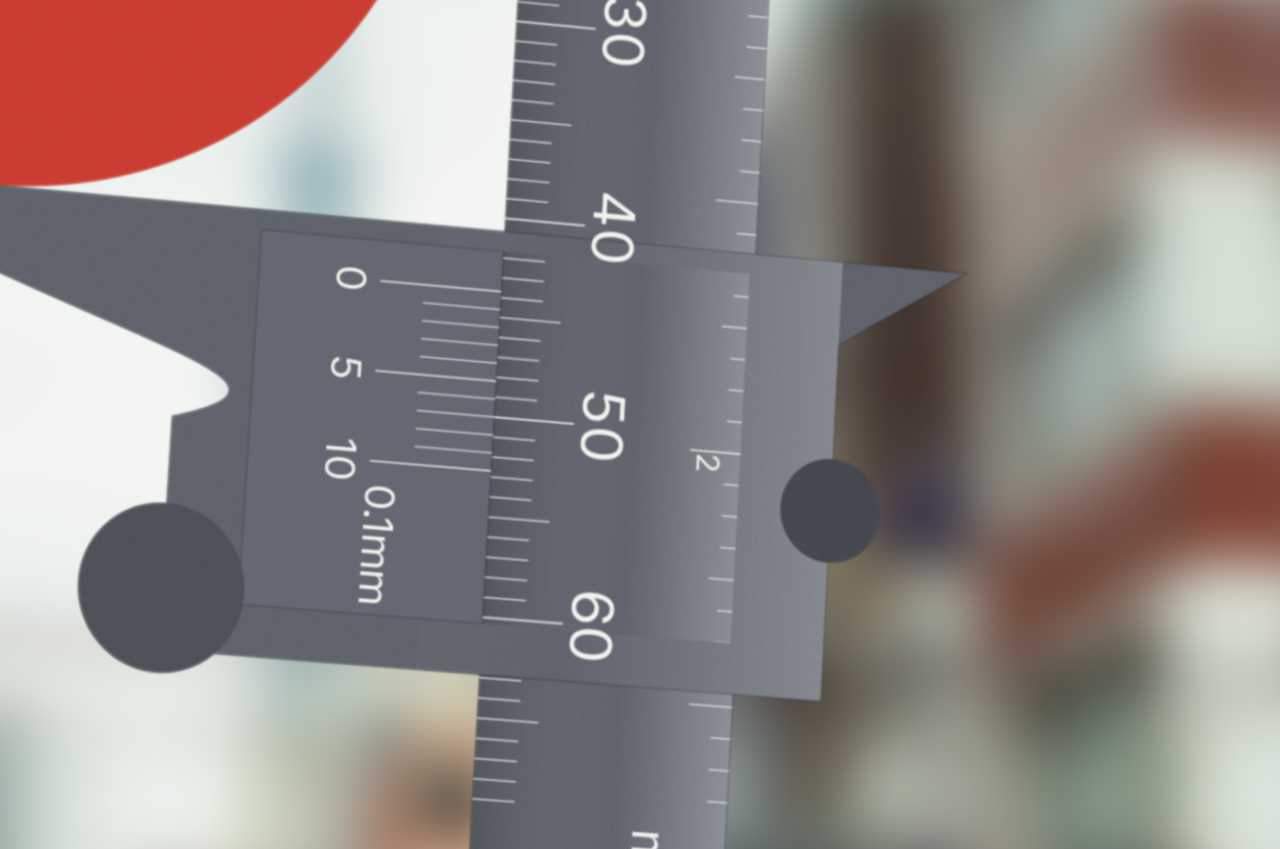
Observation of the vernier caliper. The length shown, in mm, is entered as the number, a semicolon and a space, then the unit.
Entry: 43.7; mm
